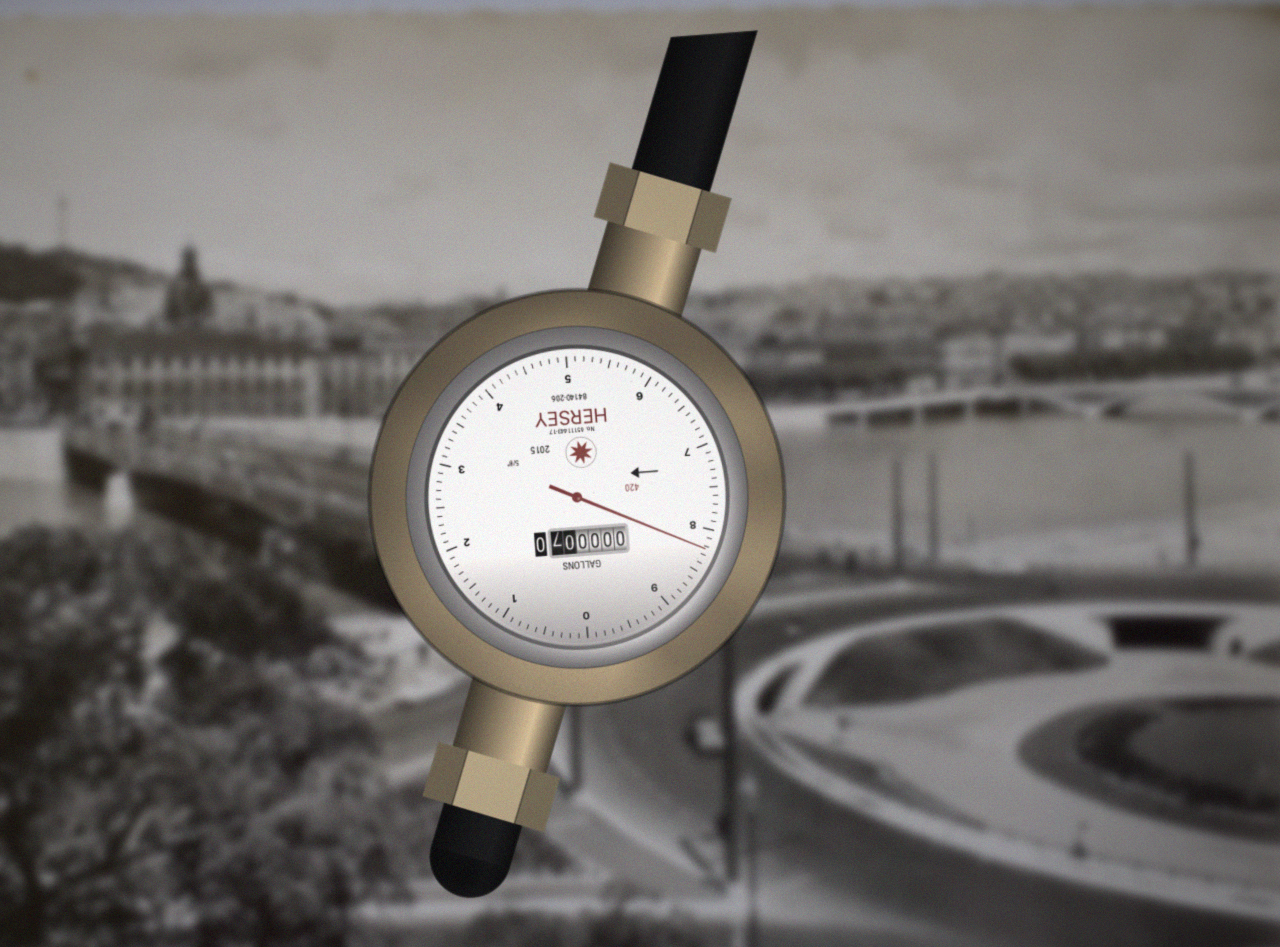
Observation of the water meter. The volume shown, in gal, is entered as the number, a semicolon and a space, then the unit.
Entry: 68.2; gal
